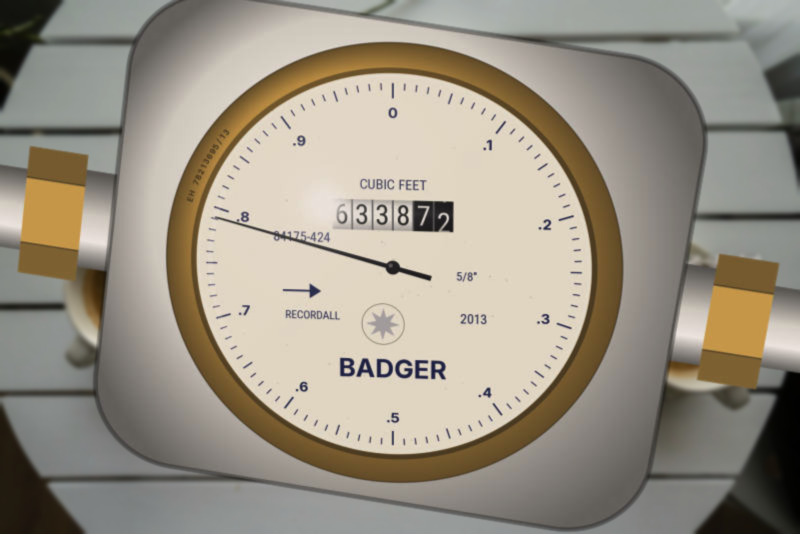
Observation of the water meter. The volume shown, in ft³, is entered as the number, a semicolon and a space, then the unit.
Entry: 633871.79; ft³
